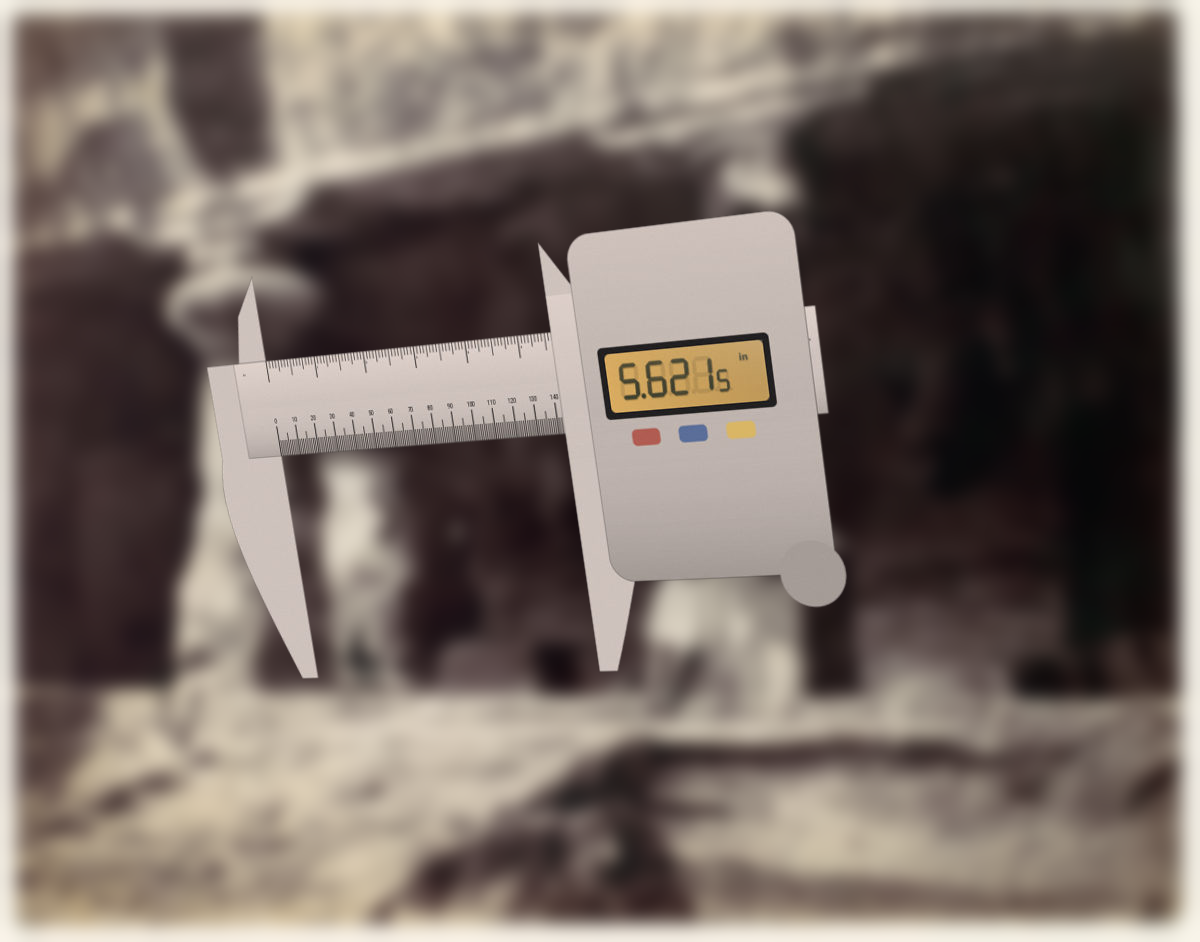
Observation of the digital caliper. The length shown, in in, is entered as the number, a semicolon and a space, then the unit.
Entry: 5.6215; in
